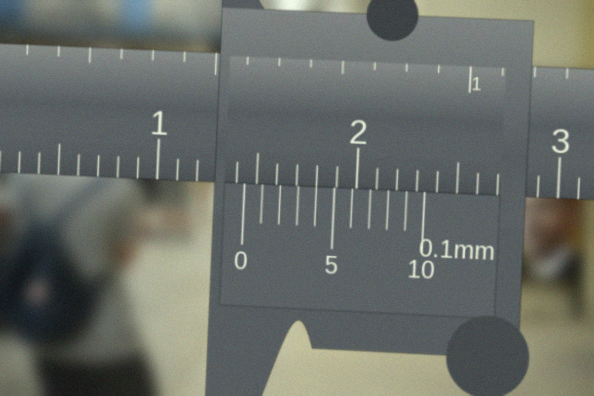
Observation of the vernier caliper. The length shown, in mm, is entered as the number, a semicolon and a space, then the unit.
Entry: 14.4; mm
